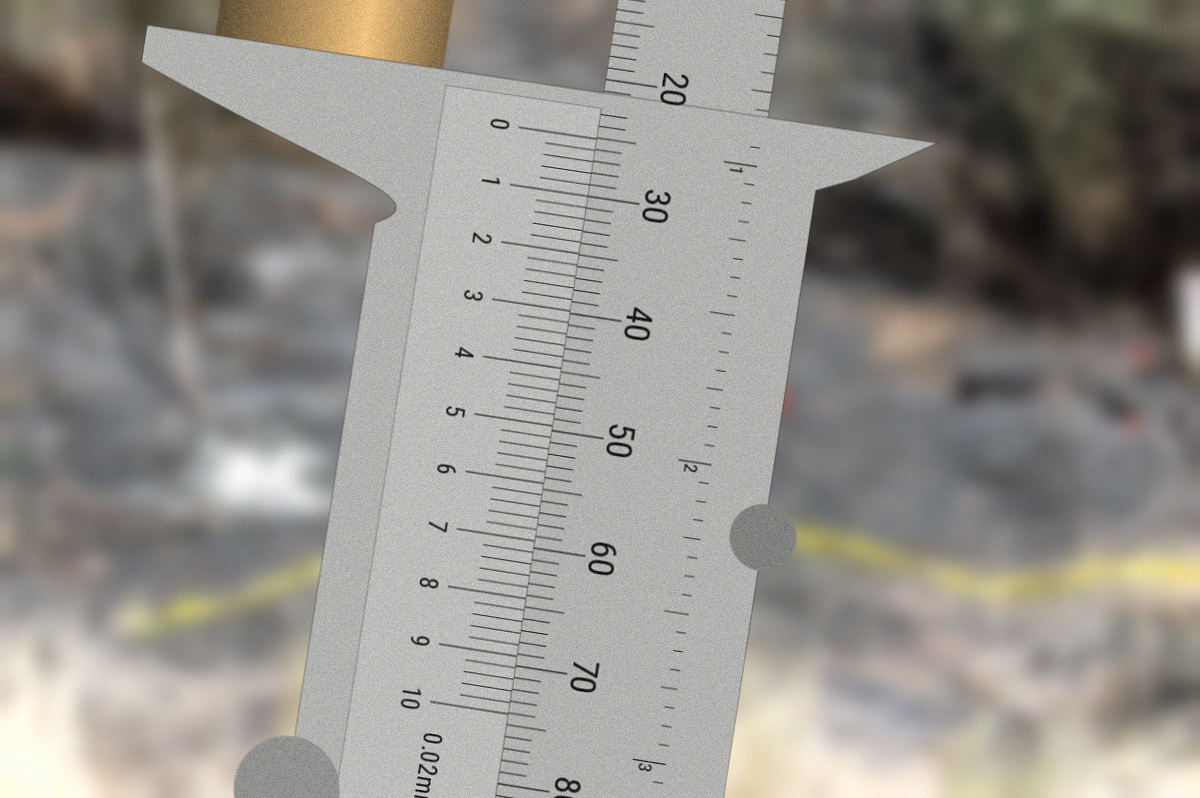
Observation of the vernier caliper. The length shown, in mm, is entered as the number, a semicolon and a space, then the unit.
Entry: 25.1; mm
